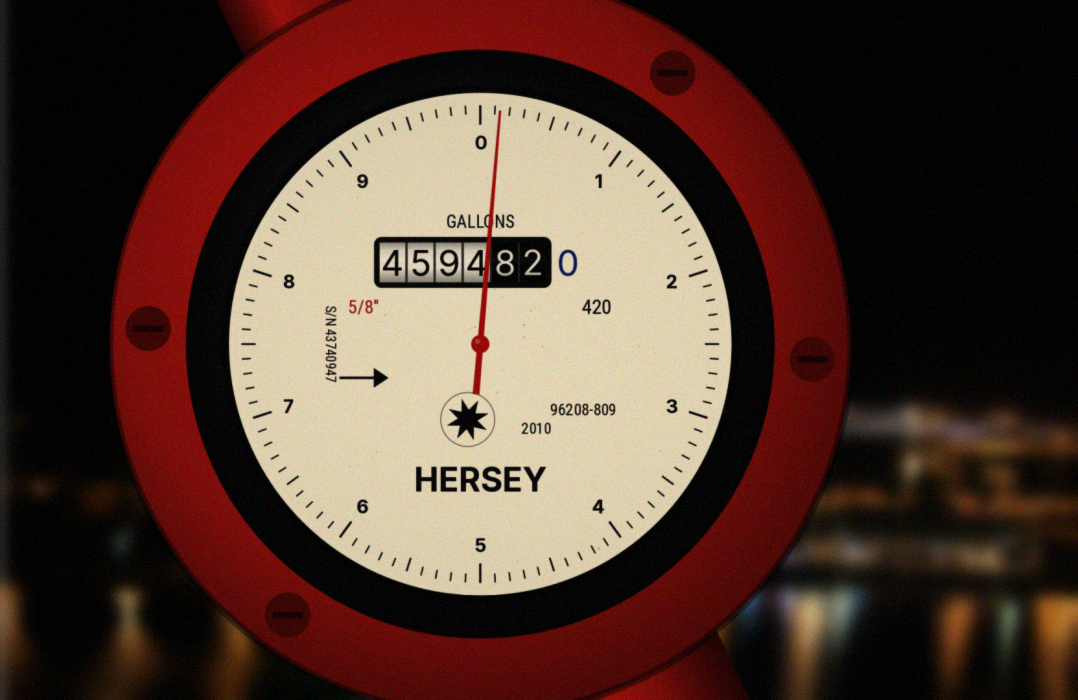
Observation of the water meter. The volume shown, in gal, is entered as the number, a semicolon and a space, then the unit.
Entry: 4594820.1; gal
